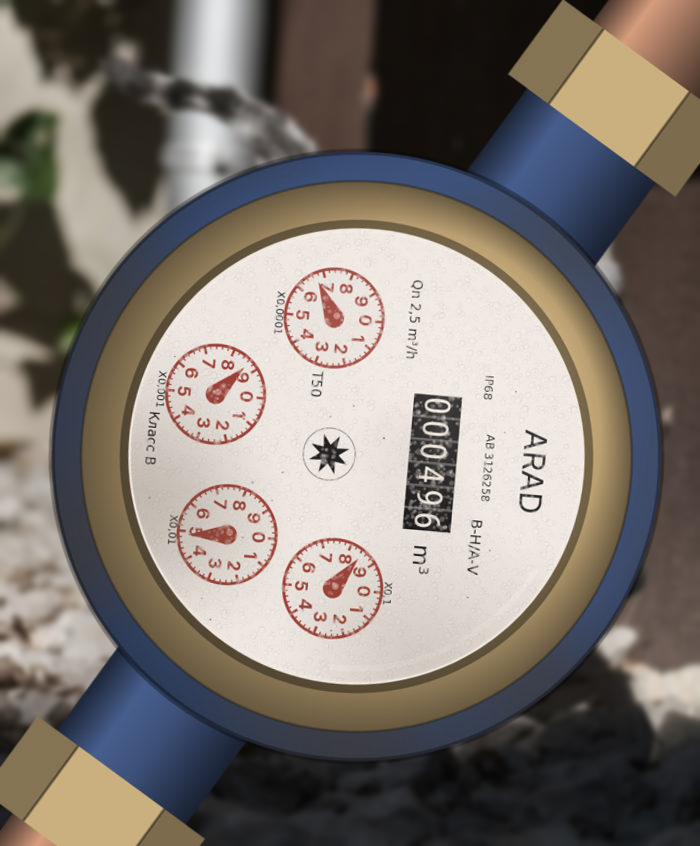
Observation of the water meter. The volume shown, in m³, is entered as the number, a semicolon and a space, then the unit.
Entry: 496.8486; m³
